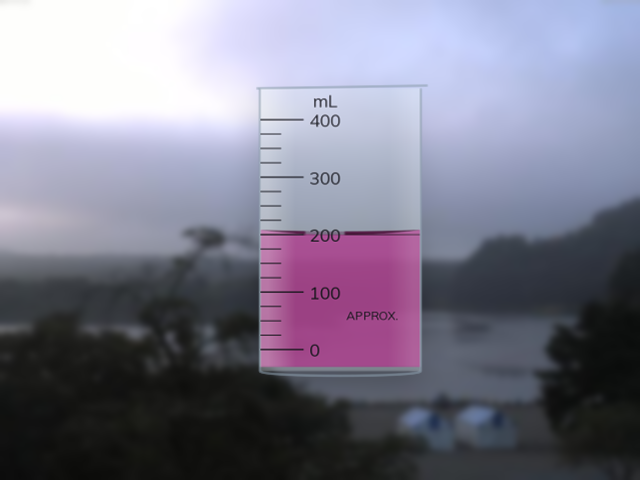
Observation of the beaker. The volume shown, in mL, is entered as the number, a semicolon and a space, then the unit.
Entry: 200; mL
